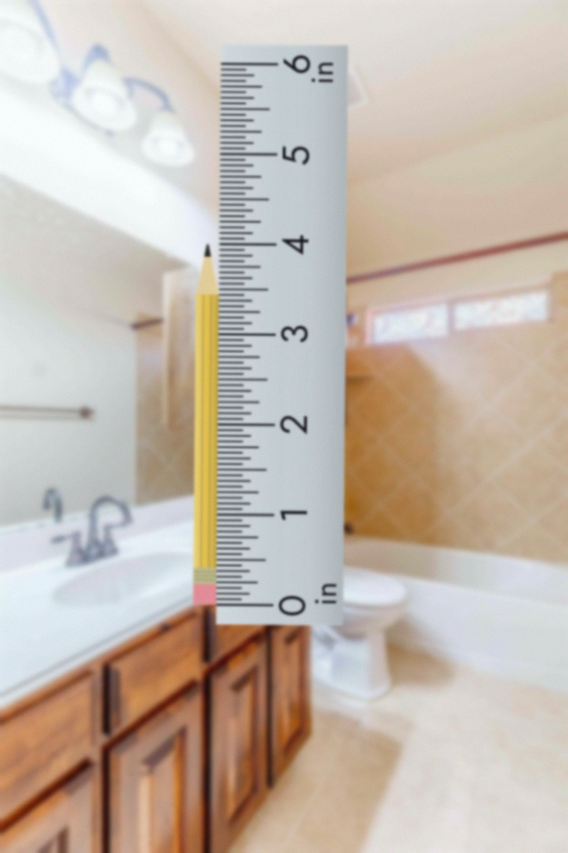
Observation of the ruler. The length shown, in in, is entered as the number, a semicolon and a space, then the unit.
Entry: 4; in
